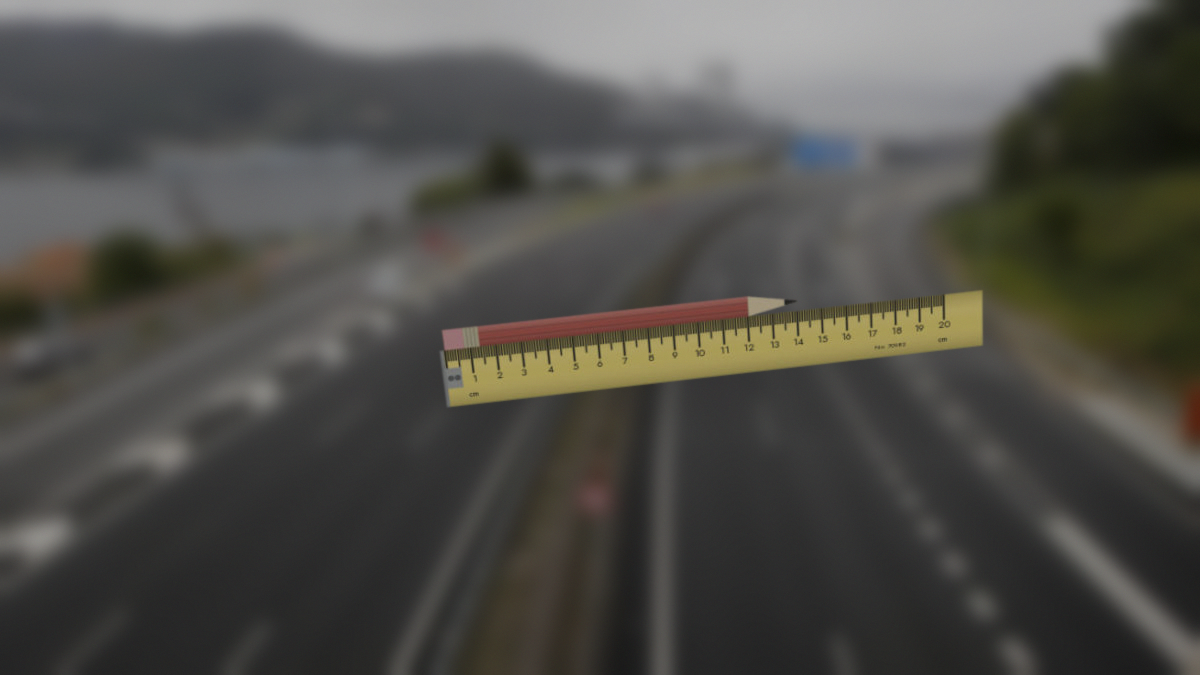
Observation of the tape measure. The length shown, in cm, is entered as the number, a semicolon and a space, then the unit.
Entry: 14; cm
